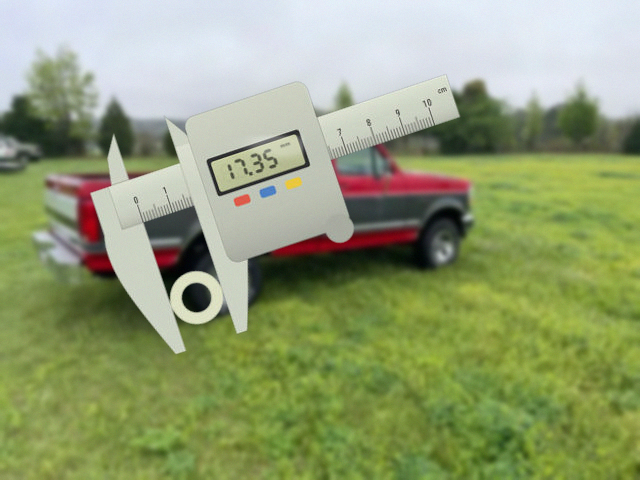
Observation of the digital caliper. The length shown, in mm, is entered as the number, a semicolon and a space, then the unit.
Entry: 17.35; mm
